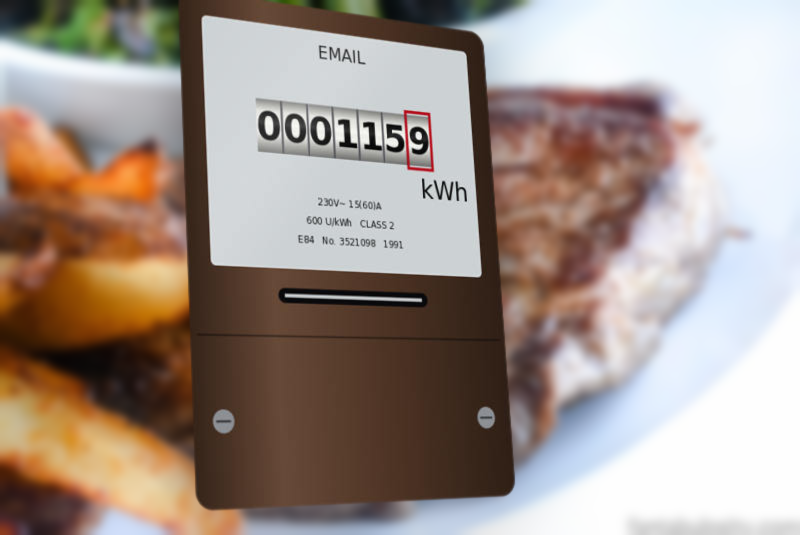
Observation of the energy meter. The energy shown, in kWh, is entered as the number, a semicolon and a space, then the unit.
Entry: 115.9; kWh
